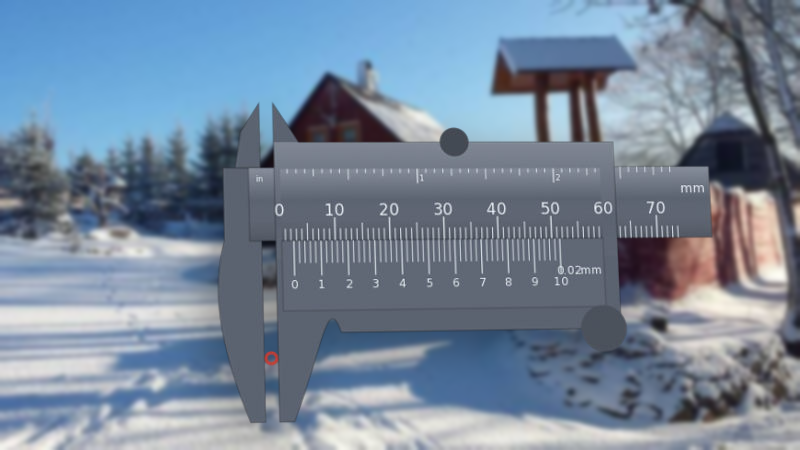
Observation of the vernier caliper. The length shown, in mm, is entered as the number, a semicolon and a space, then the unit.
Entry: 2.5; mm
